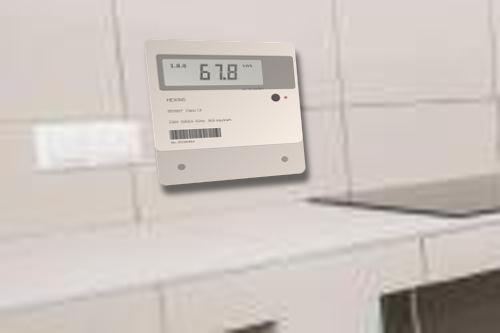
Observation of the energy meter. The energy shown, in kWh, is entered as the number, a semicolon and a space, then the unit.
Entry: 67.8; kWh
